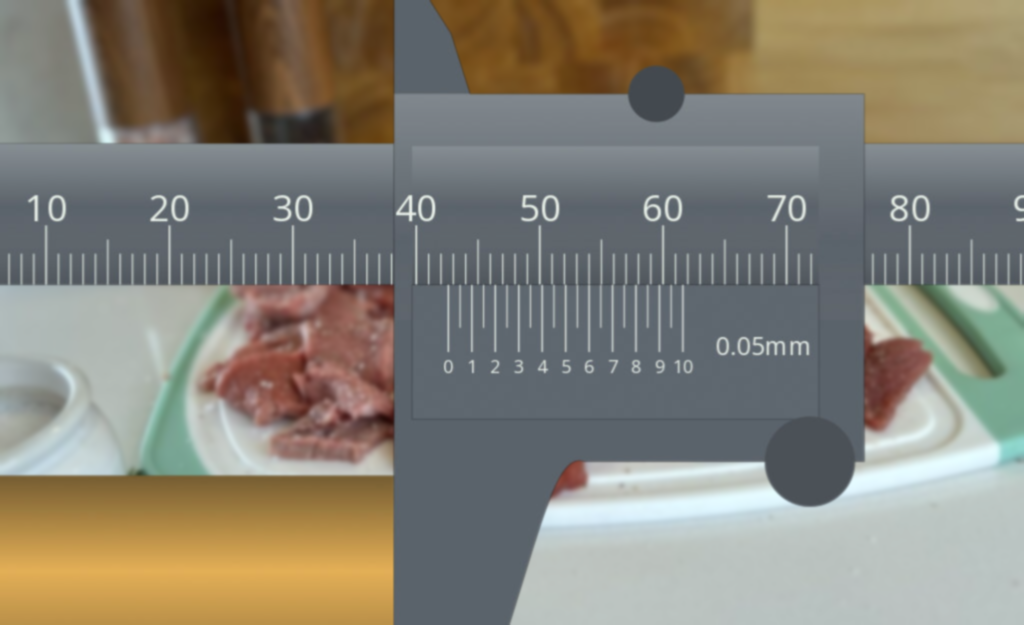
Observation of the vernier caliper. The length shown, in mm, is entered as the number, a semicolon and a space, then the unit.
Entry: 42.6; mm
